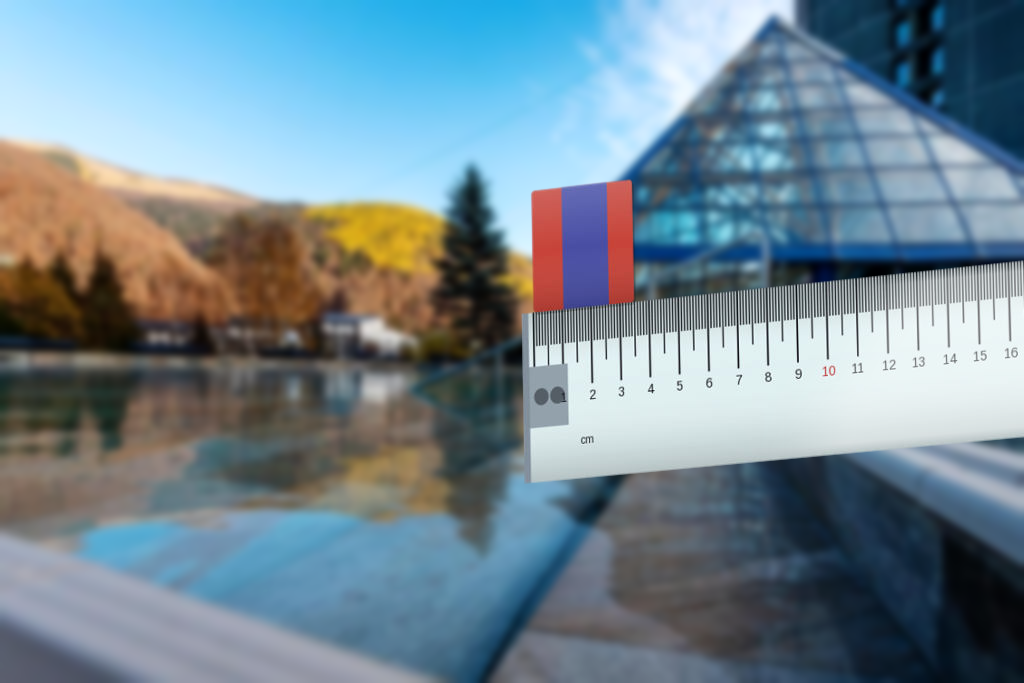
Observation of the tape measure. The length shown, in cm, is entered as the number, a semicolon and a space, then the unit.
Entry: 3.5; cm
